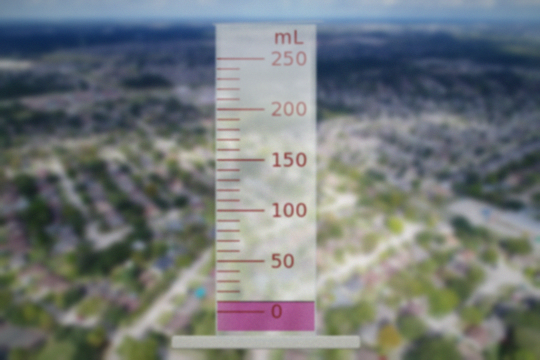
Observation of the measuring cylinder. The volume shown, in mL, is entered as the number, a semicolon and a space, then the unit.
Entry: 10; mL
